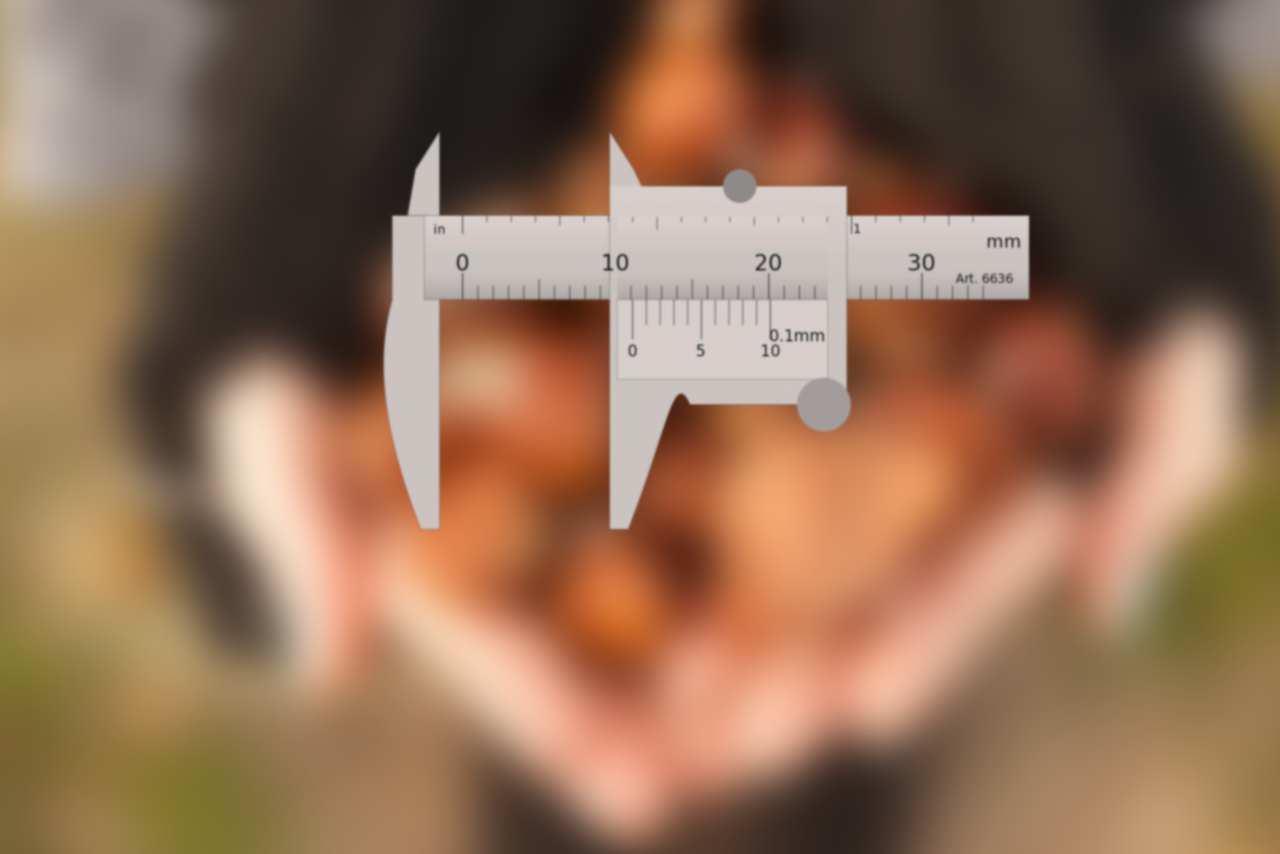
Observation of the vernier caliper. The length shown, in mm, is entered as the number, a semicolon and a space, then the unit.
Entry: 11.1; mm
